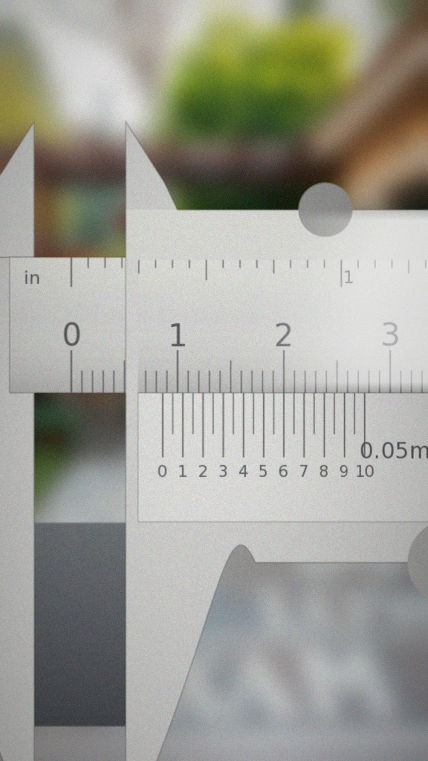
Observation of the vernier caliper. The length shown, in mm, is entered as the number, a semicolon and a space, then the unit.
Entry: 8.6; mm
